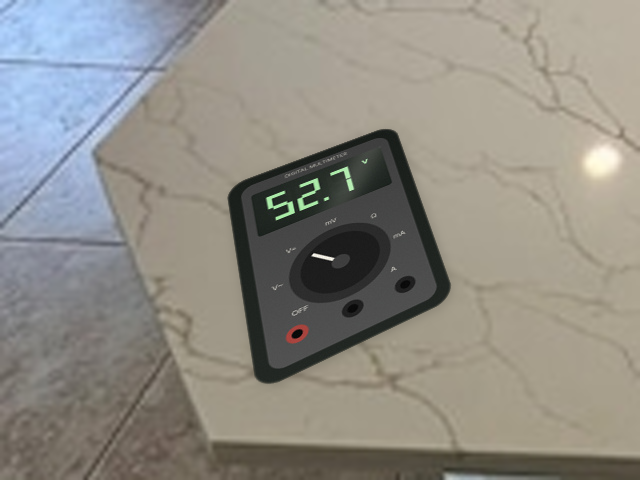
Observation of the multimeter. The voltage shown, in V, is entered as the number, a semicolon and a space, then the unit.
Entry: 52.7; V
